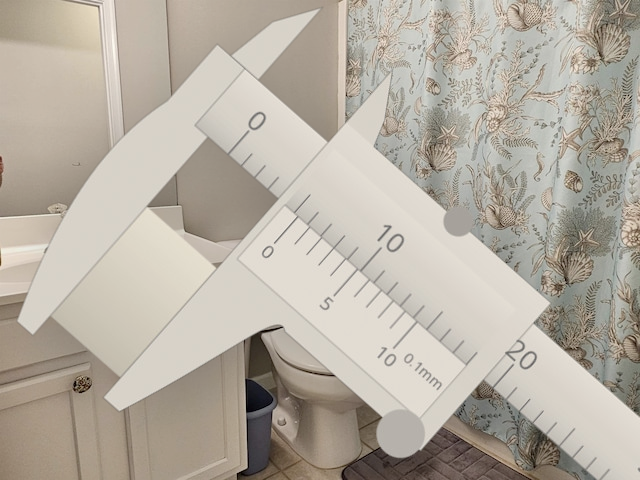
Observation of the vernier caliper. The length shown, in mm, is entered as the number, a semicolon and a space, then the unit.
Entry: 5.3; mm
